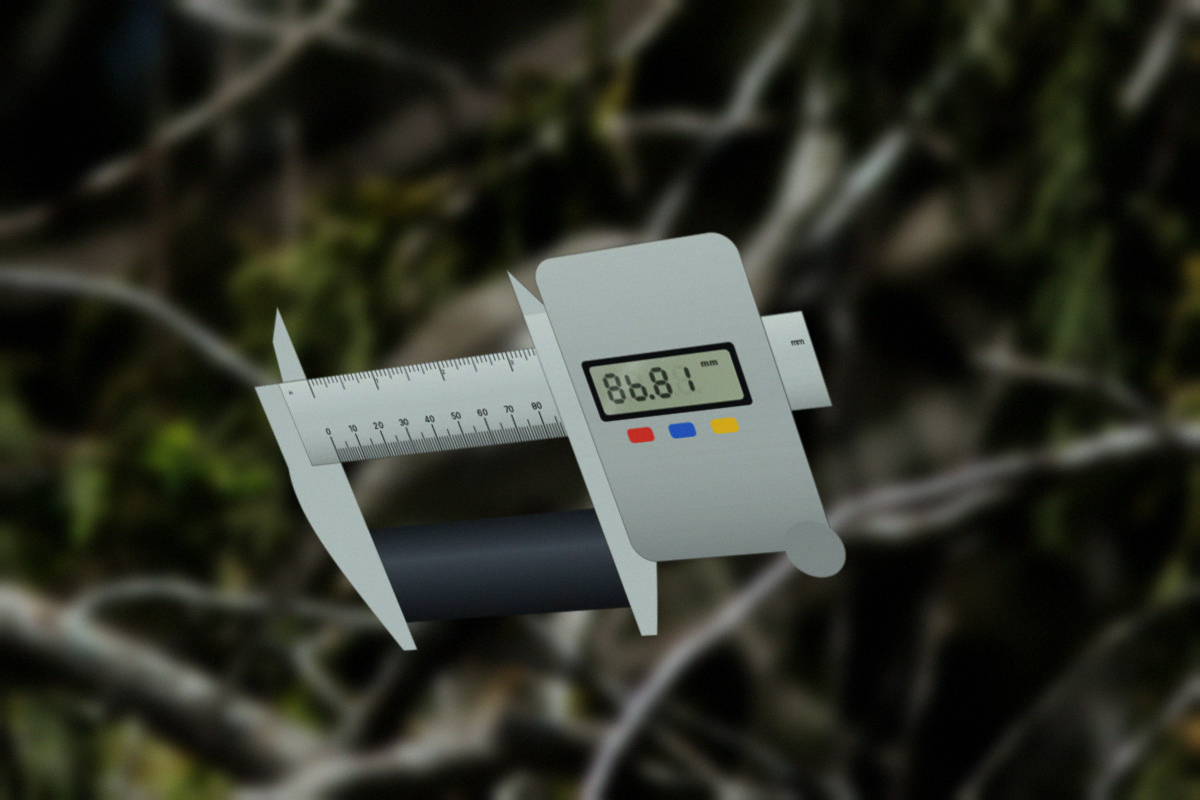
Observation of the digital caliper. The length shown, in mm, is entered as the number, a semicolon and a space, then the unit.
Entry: 86.81; mm
